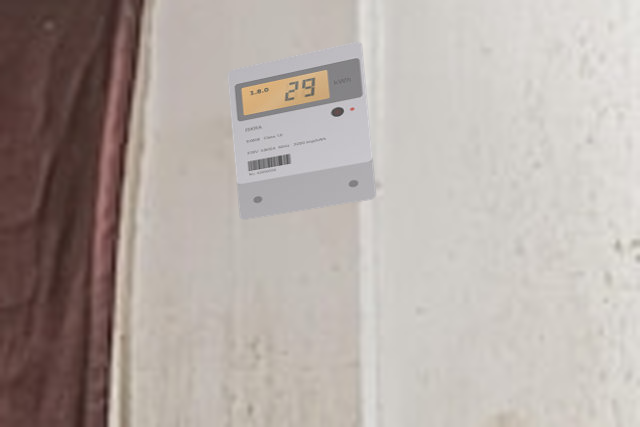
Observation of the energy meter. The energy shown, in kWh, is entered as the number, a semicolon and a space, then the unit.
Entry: 29; kWh
